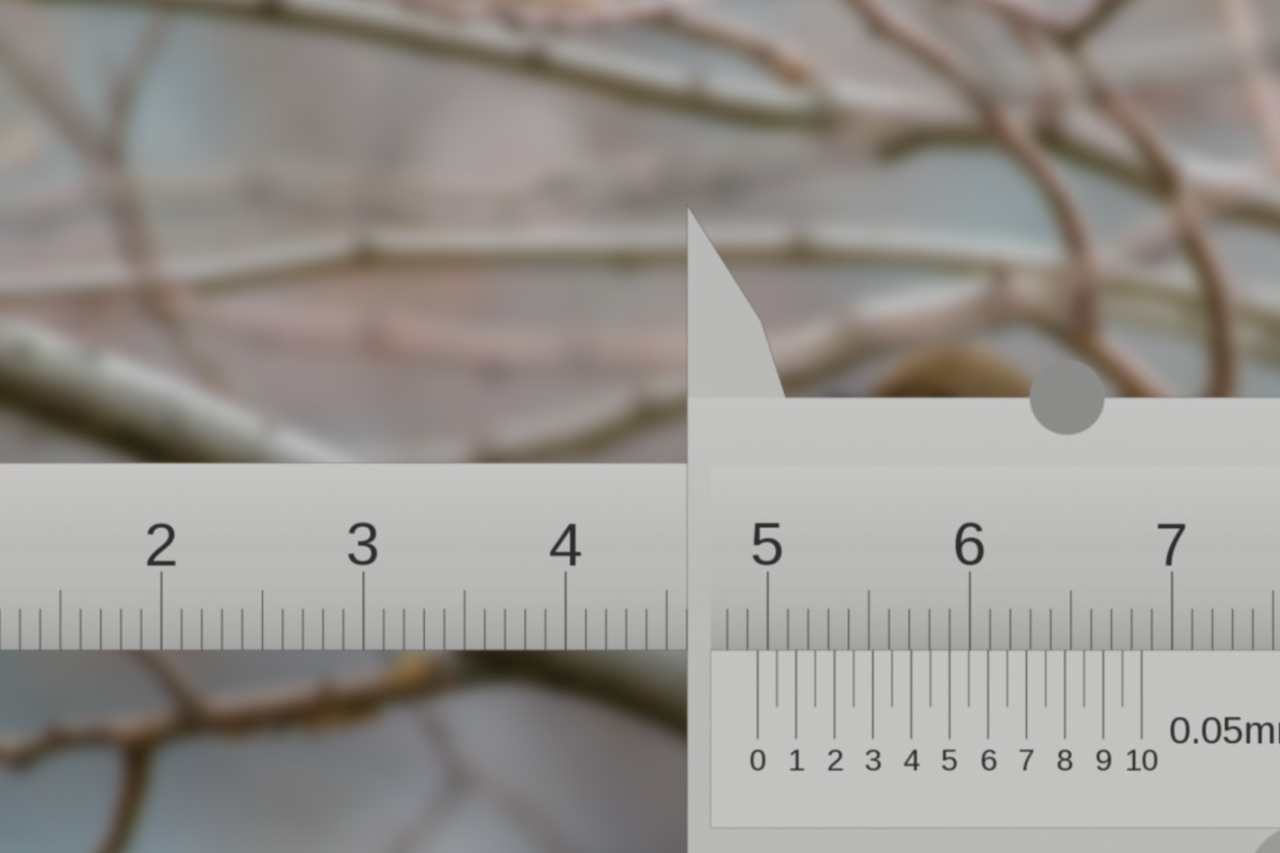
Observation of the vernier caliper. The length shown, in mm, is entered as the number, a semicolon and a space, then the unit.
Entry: 49.5; mm
